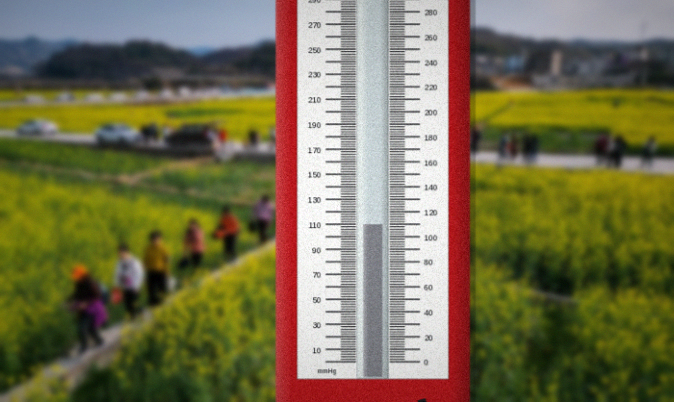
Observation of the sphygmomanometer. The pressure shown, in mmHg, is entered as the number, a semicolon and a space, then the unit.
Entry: 110; mmHg
